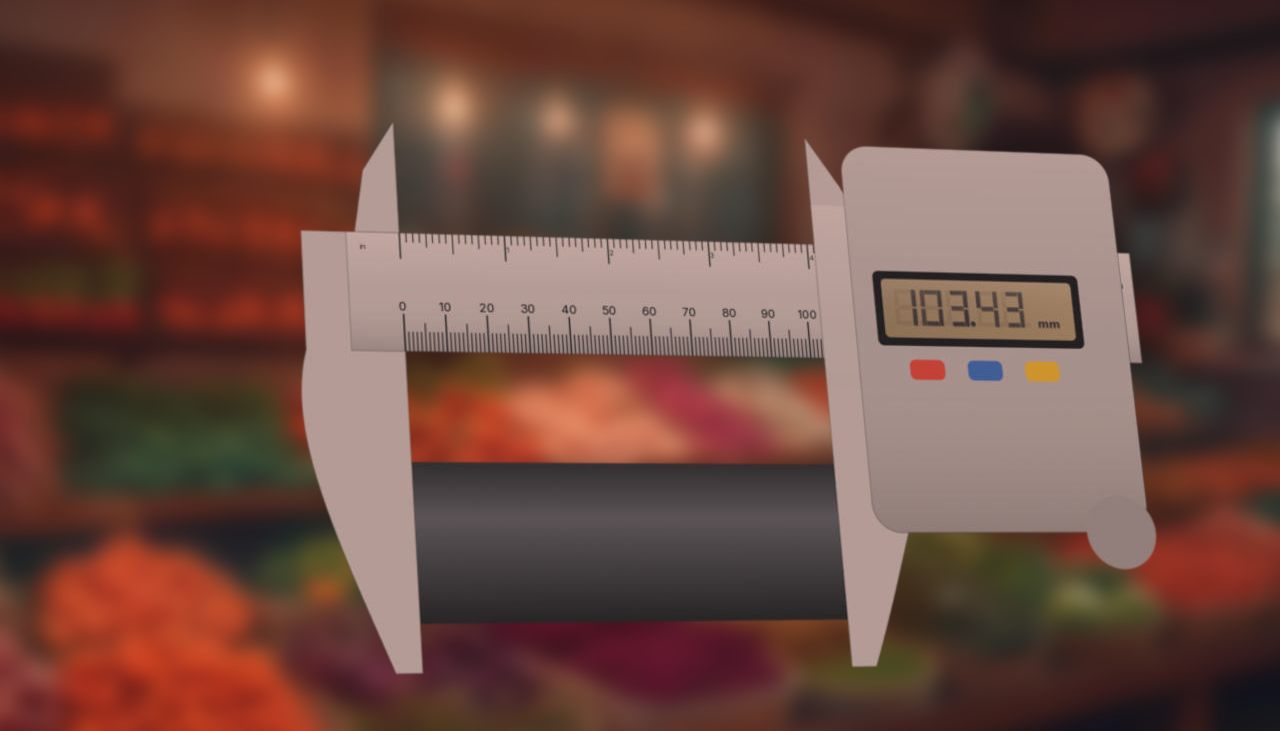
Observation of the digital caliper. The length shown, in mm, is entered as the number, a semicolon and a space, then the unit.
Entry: 103.43; mm
